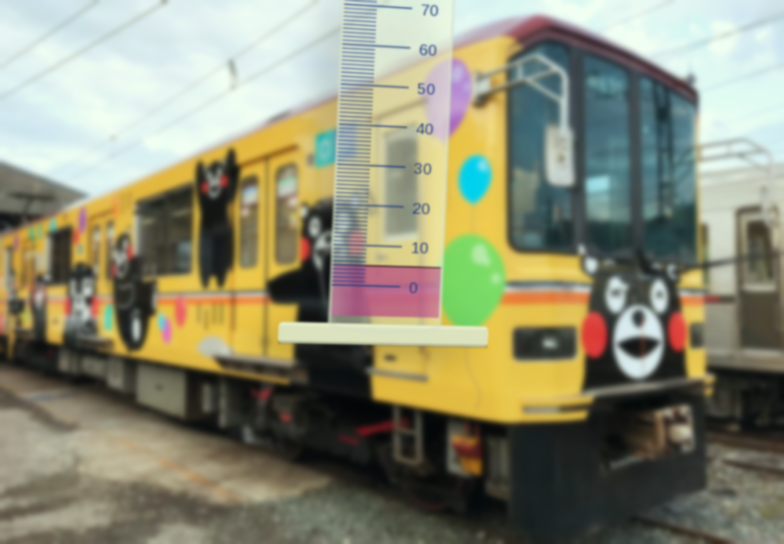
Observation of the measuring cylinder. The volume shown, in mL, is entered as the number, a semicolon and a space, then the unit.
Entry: 5; mL
